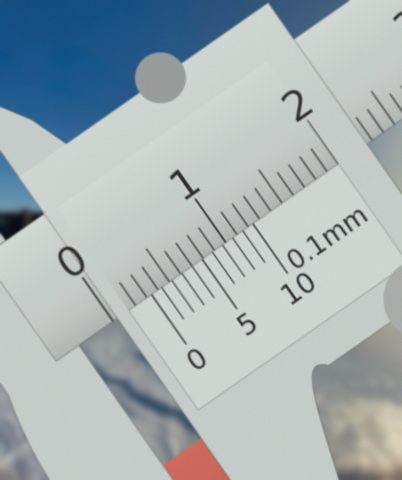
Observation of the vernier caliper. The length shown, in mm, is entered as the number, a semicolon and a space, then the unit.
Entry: 3.4; mm
